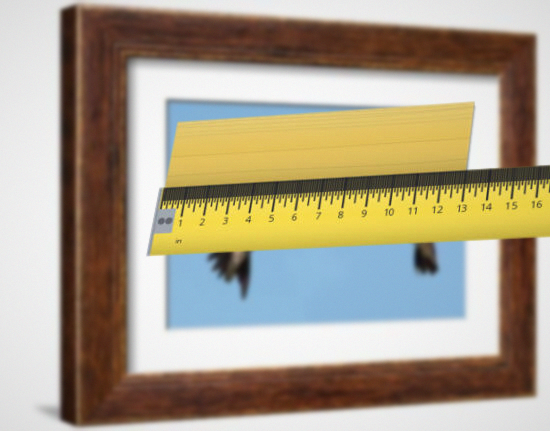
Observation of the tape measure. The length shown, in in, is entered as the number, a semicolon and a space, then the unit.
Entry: 13; in
